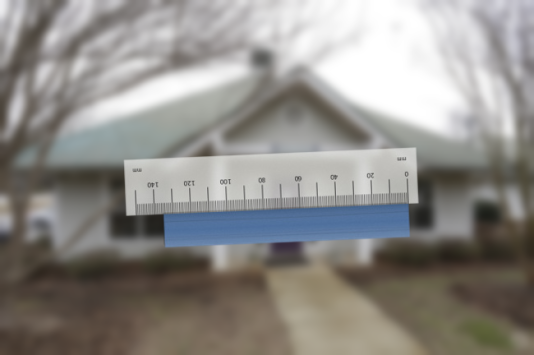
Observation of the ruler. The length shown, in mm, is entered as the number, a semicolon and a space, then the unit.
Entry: 135; mm
